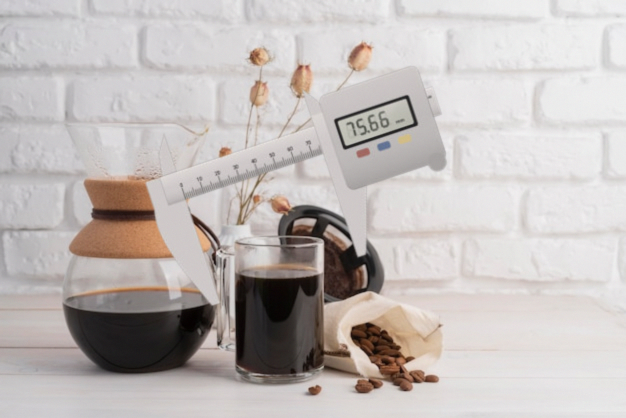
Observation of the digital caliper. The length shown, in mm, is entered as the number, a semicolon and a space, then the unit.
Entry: 75.66; mm
